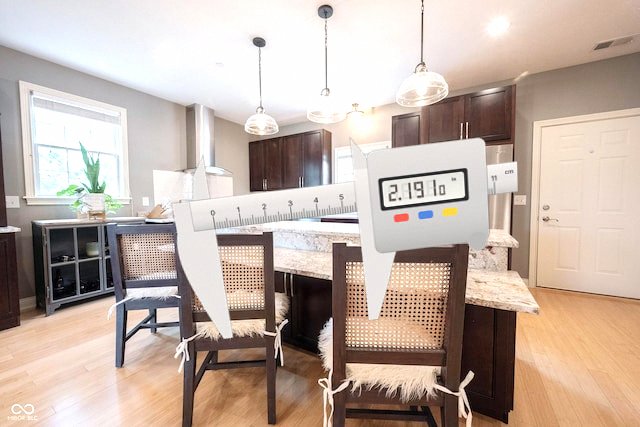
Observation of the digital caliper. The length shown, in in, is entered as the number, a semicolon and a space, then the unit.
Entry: 2.1910; in
